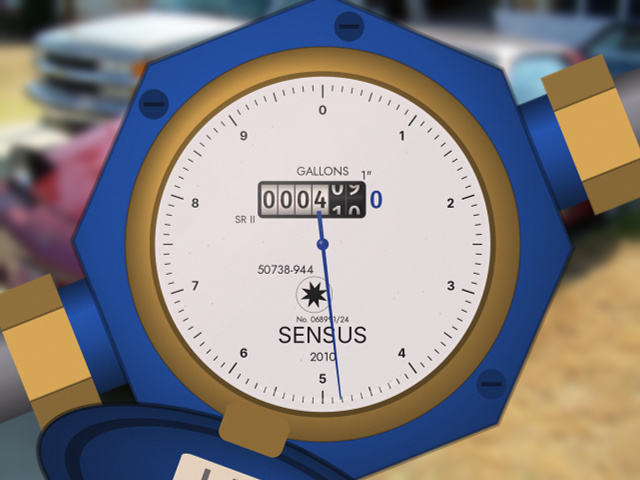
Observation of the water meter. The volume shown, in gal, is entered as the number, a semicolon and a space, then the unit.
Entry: 4094.8; gal
